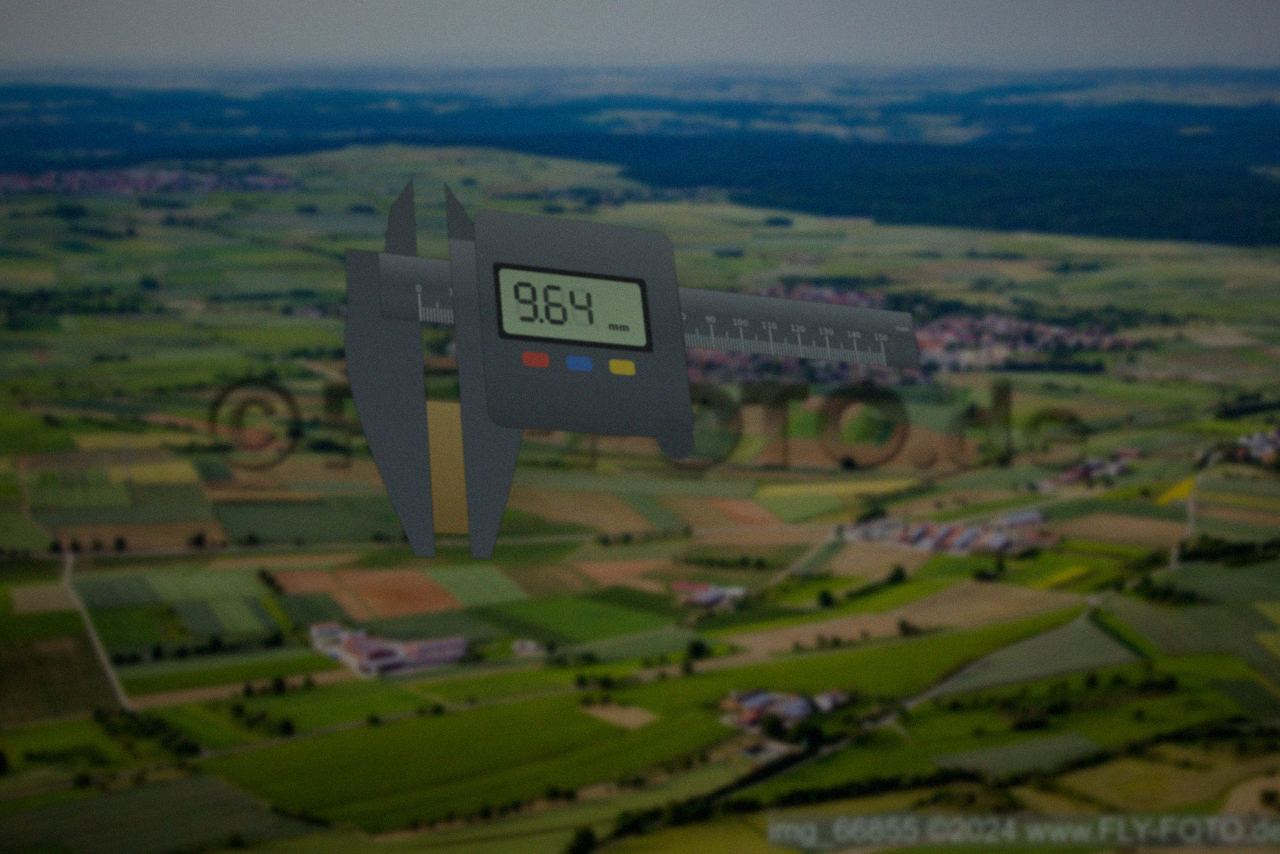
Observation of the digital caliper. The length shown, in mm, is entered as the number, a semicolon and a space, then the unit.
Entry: 9.64; mm
